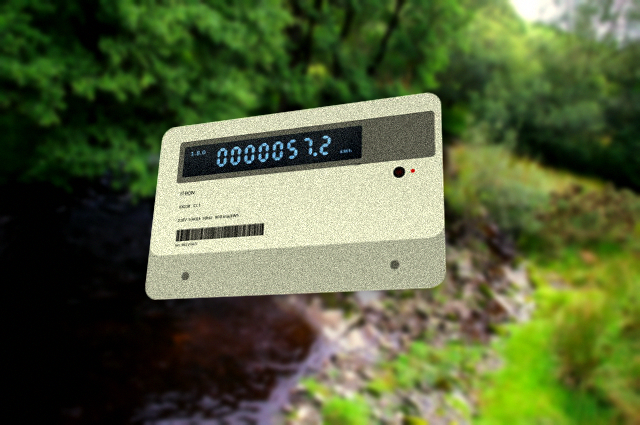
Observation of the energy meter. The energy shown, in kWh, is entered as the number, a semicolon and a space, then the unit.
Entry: 57.2; kWh
